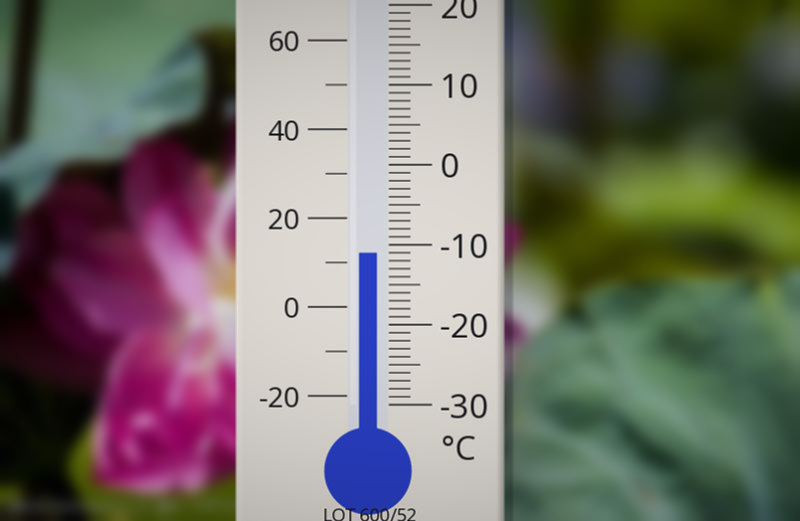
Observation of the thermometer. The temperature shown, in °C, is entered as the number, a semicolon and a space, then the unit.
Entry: -11; °C
